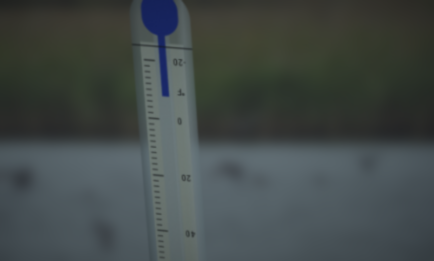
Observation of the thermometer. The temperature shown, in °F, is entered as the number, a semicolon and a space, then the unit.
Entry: -8; °F
